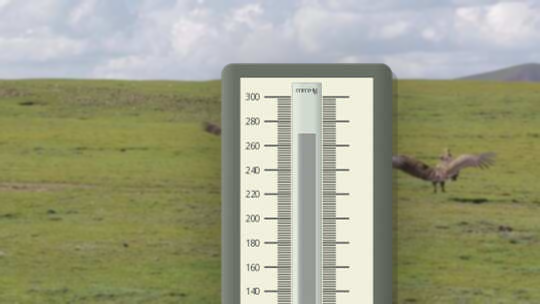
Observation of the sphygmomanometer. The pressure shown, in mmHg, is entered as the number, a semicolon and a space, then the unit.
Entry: 270; mmHg
